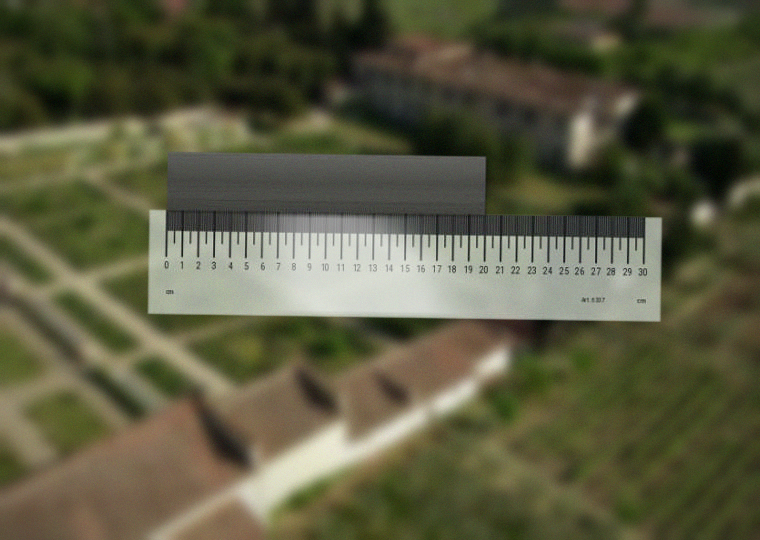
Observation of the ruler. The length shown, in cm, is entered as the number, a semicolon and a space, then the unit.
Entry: 20; cm
